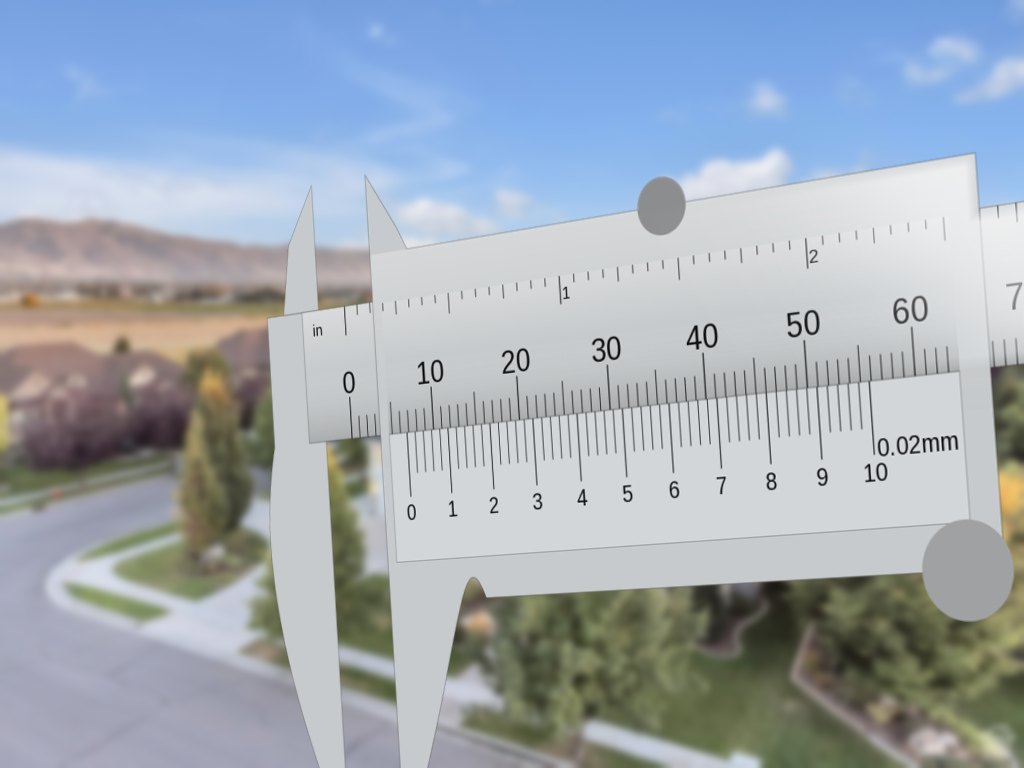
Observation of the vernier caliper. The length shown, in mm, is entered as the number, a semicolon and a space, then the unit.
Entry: 6.8; mm
